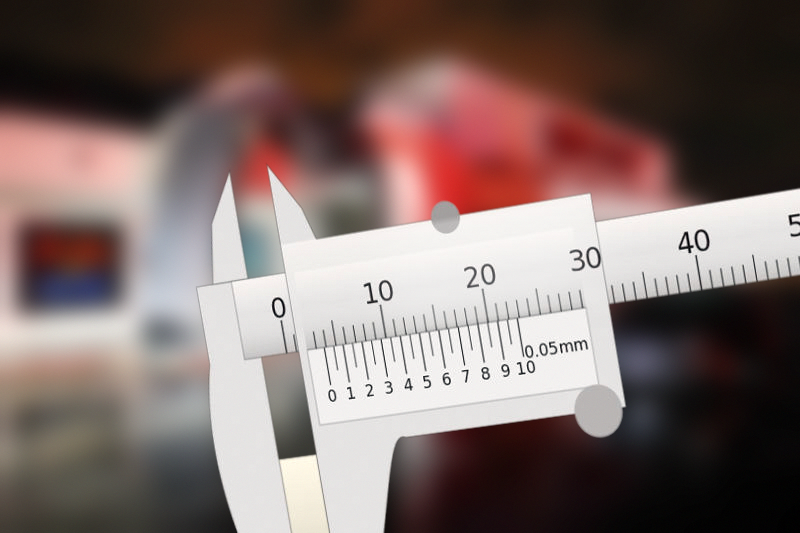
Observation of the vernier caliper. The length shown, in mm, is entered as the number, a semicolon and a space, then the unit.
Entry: 3.8; mm
